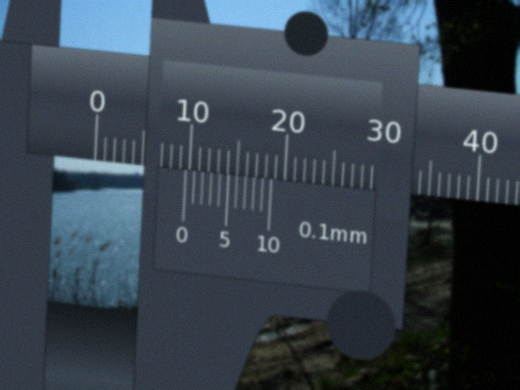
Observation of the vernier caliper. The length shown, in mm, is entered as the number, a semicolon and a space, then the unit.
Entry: 9.6; mm
